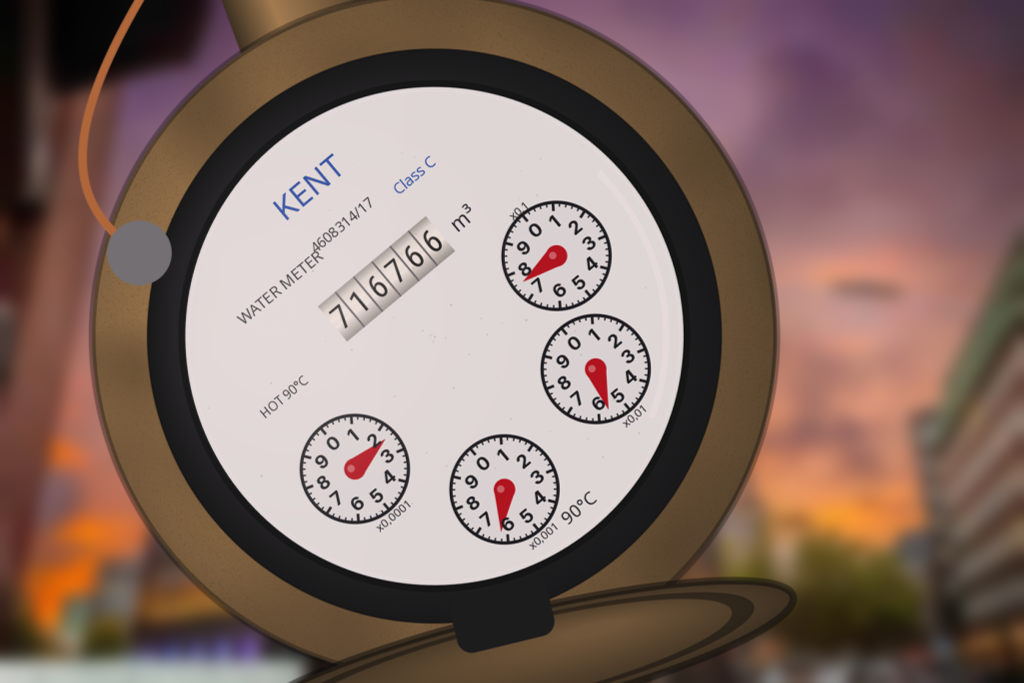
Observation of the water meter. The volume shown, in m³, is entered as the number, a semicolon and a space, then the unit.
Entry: 716766.7562; m³
